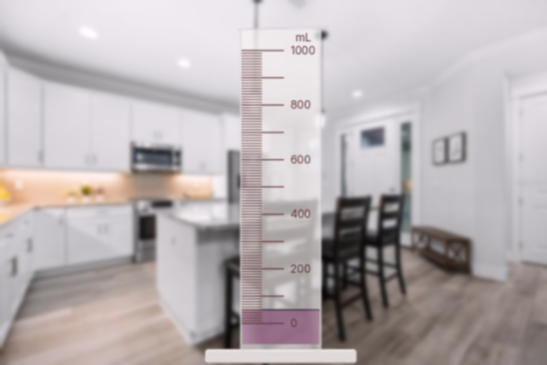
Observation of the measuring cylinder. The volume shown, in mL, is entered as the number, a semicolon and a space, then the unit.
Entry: 50; mL
